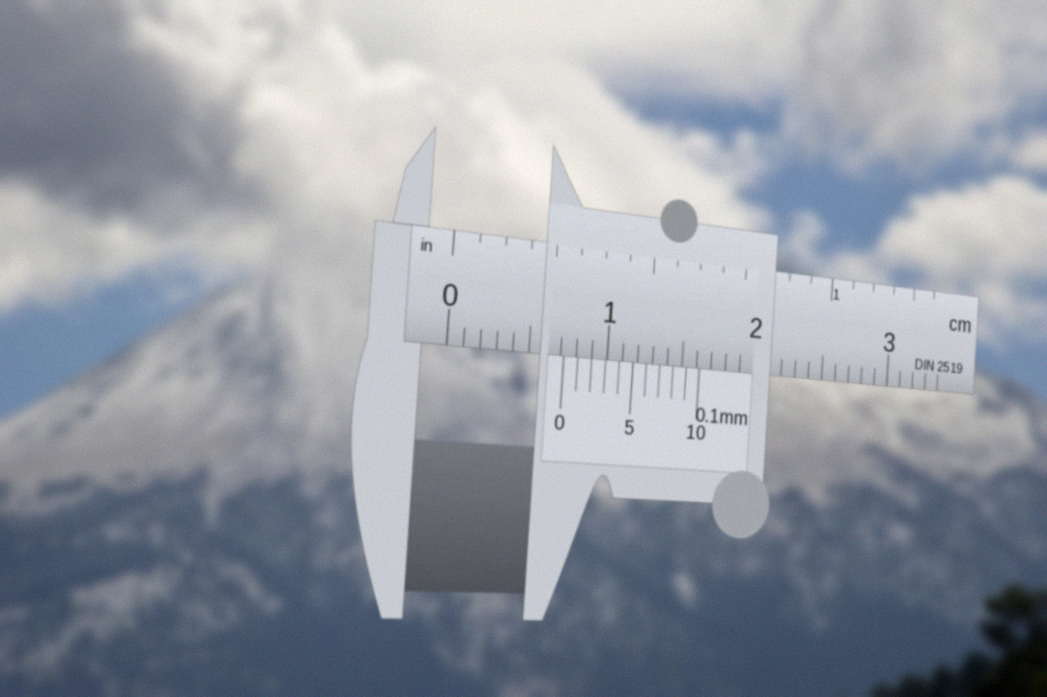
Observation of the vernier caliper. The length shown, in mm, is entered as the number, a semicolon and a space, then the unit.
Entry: 7.2; mm
